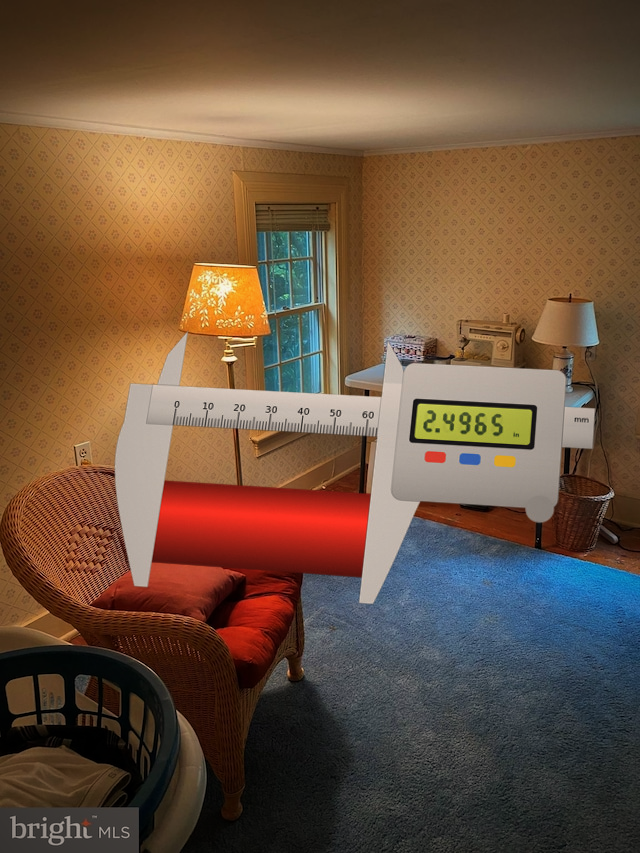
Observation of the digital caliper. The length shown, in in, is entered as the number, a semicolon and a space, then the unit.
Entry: 2.4965; in
